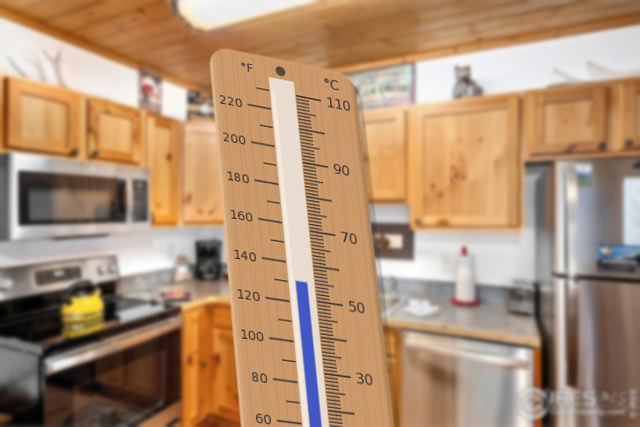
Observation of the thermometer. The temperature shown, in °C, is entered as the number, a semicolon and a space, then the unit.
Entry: 55; °C
